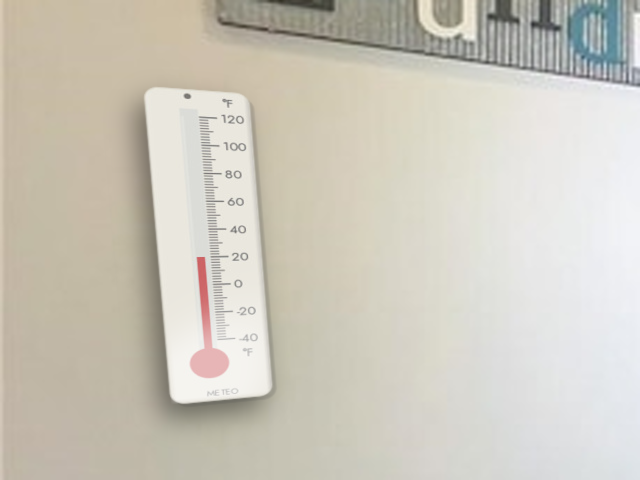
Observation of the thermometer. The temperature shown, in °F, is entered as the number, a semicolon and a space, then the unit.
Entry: 20; °F
